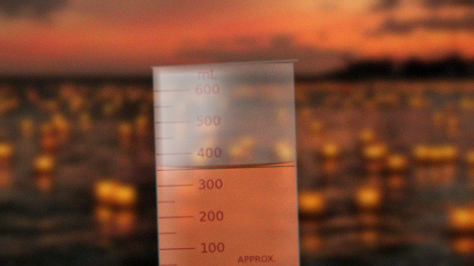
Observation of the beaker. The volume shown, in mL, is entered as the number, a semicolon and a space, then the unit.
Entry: 350; mL
